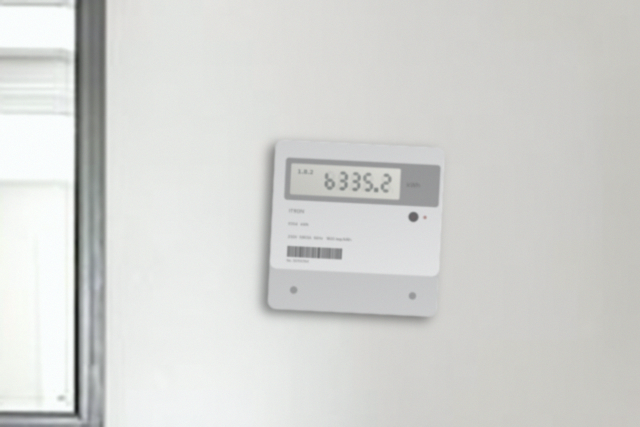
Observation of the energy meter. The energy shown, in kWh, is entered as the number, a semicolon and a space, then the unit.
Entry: 6335.2; kWh
